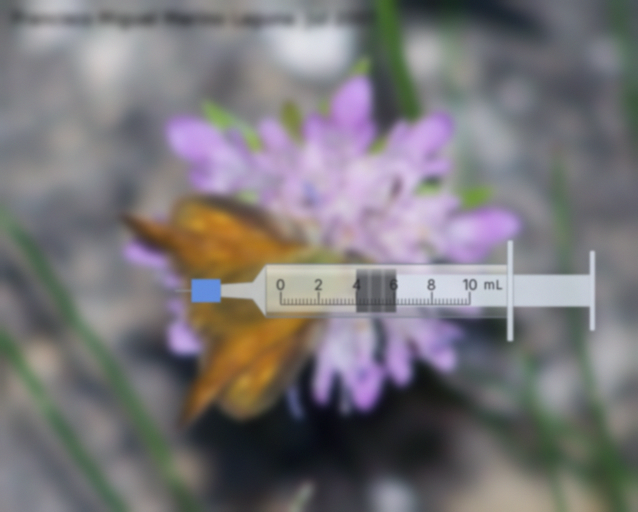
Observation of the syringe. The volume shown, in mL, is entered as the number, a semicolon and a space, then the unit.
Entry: 4; mL
